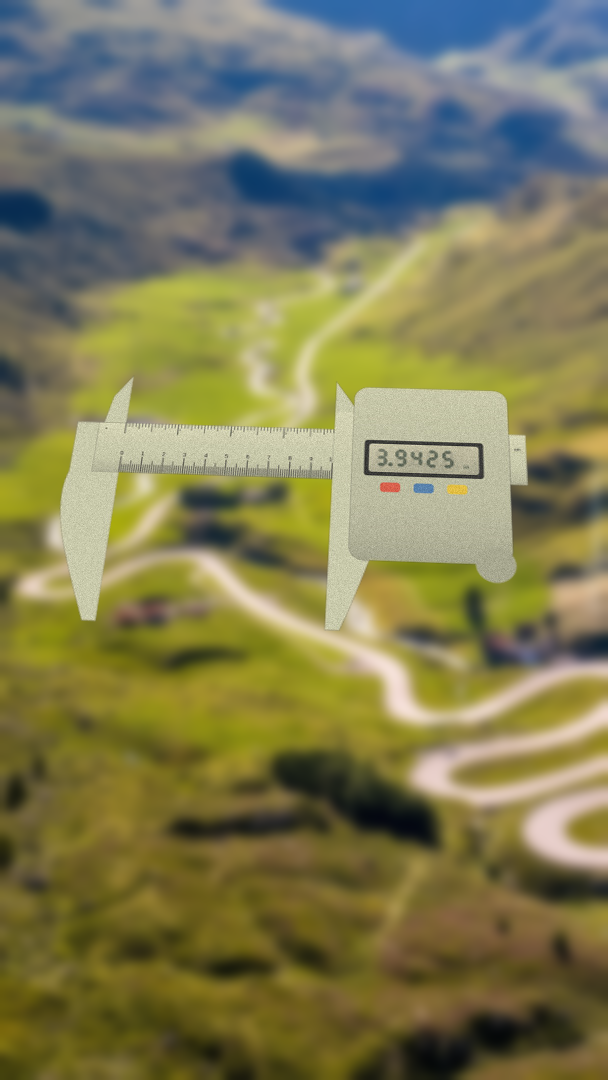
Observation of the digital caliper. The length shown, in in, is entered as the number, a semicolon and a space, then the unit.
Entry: 3.9425; in
